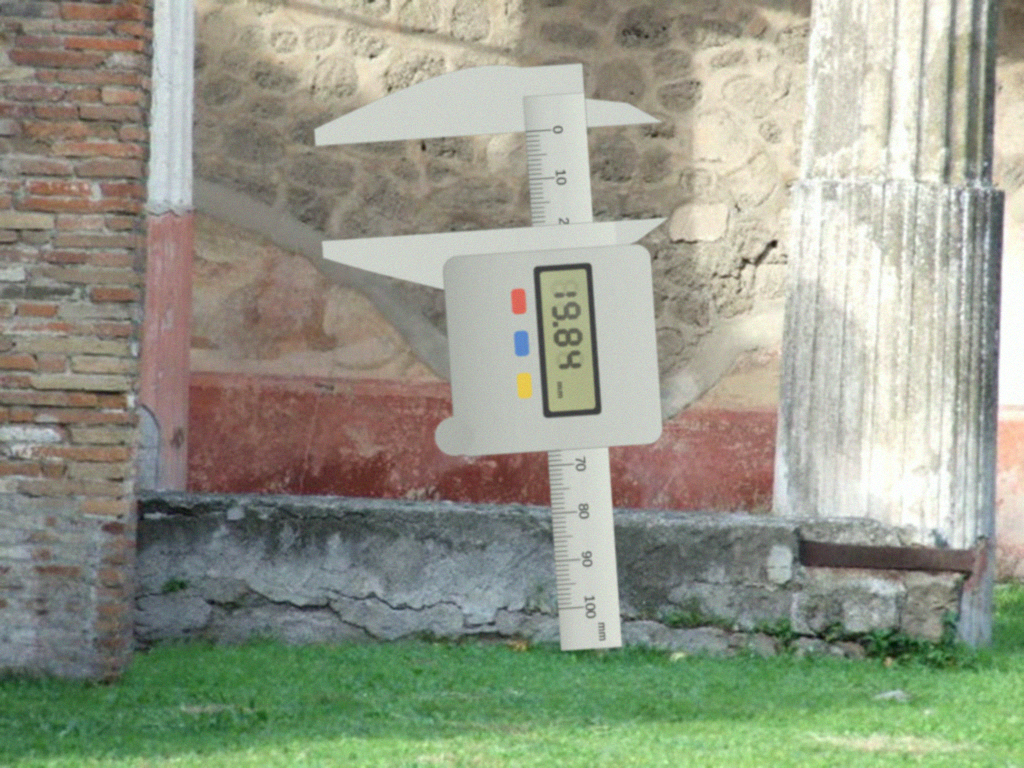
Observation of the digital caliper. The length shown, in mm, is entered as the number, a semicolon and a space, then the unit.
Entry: 19.84; mm
